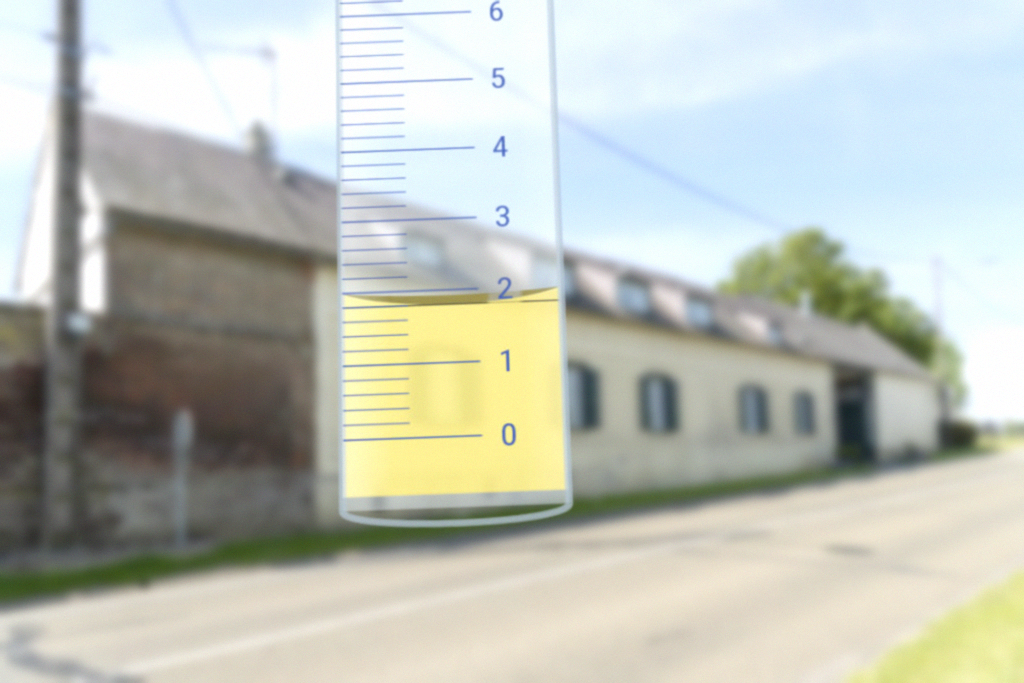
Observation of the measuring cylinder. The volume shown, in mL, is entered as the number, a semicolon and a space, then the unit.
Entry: 1.8; mL
